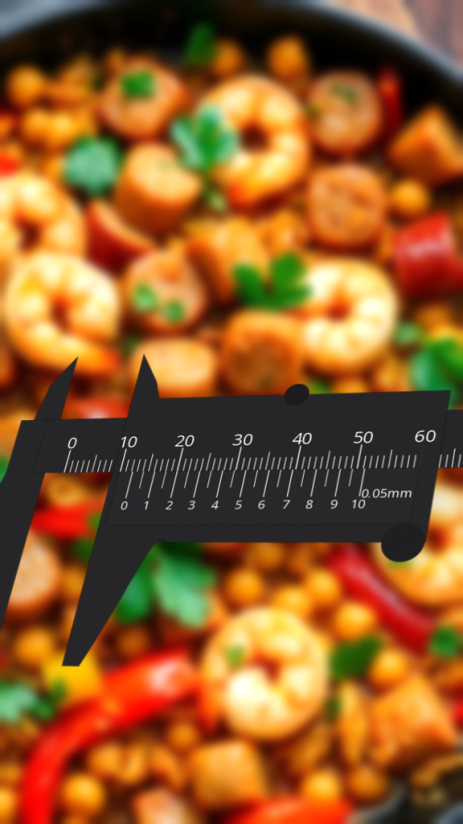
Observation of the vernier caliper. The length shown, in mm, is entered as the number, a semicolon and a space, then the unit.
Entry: 12.2; mm
